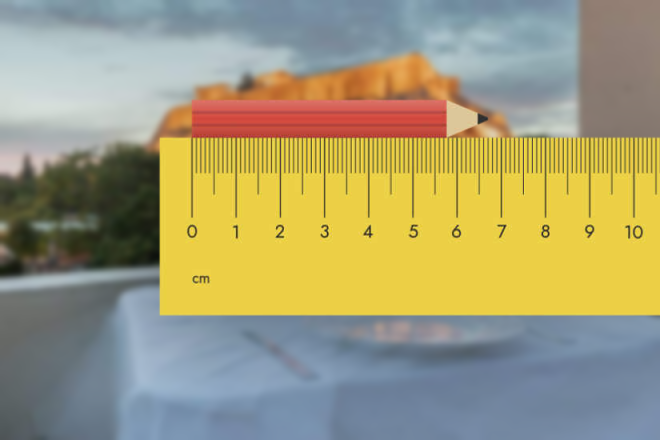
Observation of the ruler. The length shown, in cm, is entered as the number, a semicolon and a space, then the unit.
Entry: 6.7; cm
